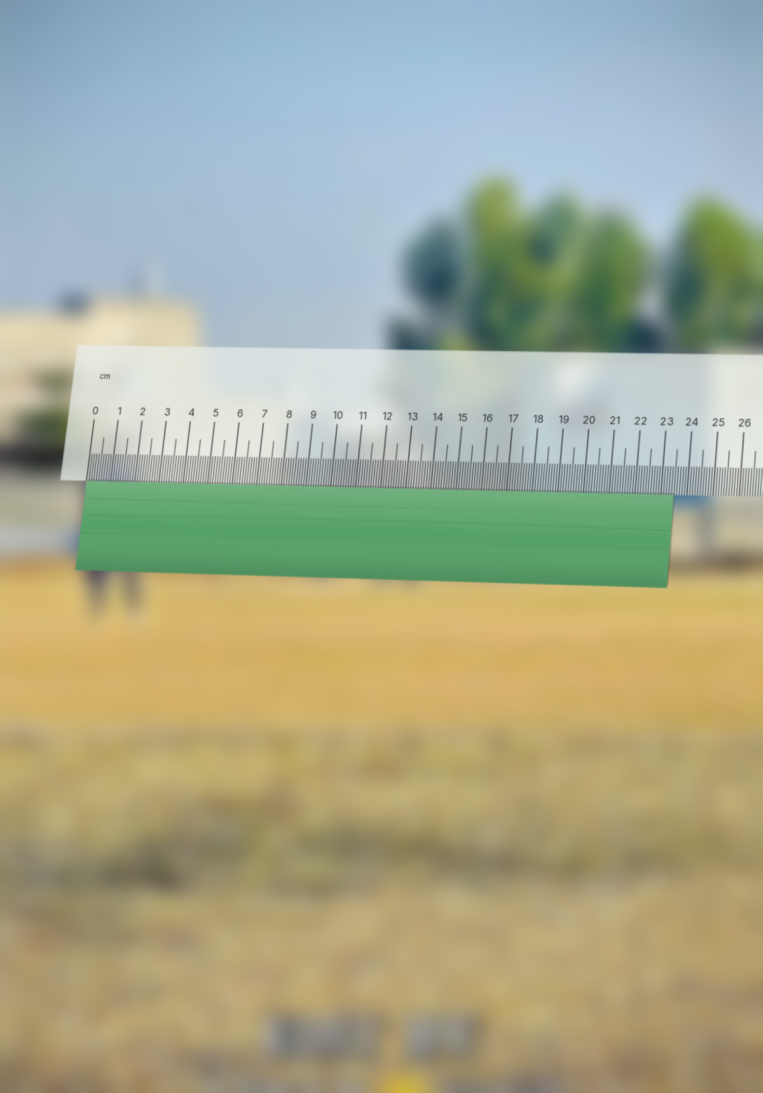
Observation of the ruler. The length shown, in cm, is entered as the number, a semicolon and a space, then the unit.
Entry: 23.5; cm
